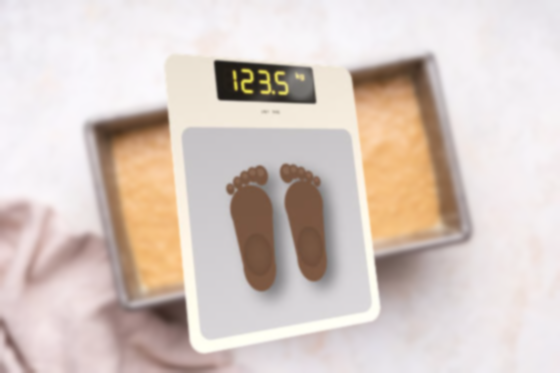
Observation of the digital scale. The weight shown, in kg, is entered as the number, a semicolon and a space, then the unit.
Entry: 123.5; kg
